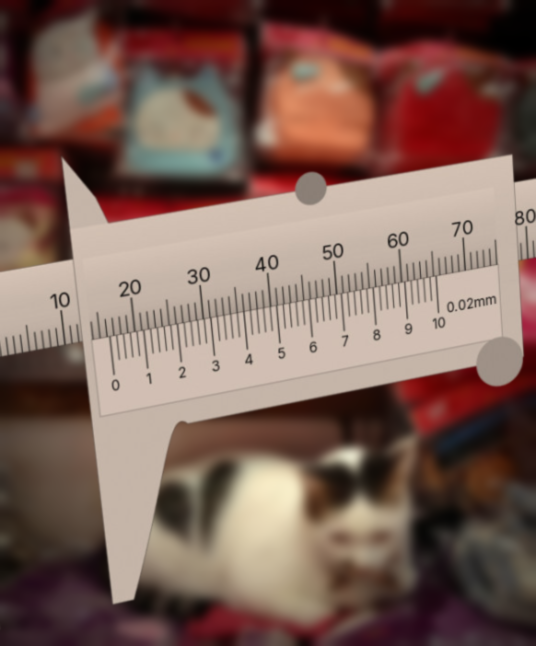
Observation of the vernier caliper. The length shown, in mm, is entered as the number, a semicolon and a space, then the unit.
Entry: 16.4; mm
